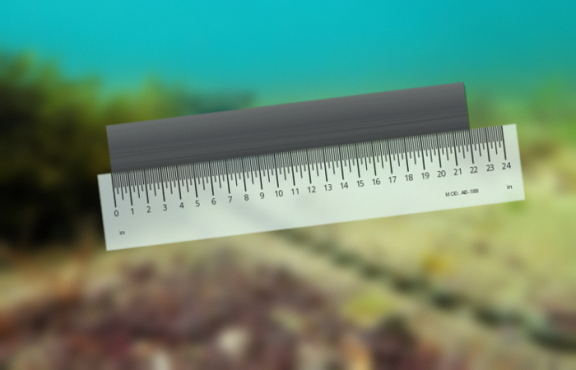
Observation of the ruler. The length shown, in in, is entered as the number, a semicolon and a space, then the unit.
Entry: 22; in
